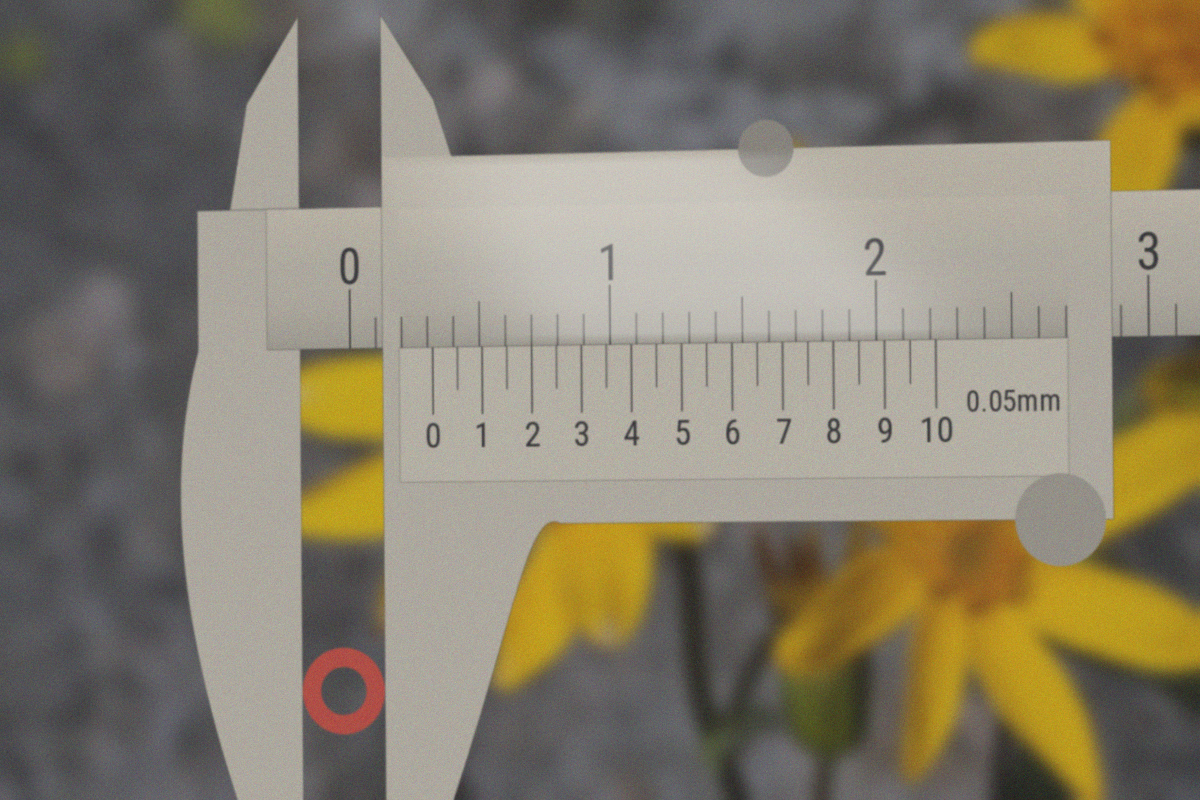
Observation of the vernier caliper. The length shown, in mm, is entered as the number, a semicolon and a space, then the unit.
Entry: 3.2; mm
